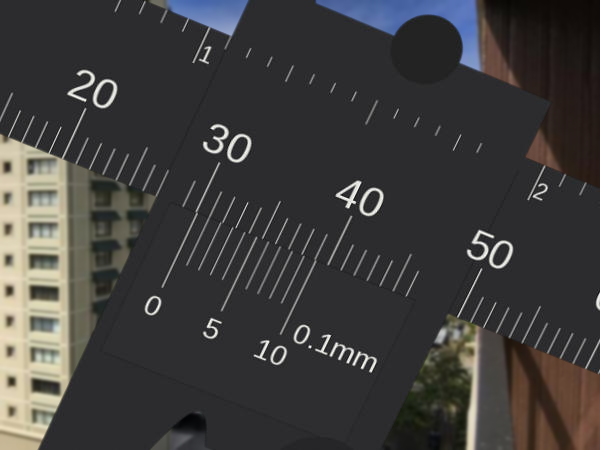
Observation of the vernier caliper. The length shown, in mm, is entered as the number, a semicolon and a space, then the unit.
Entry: 30.1; mm
